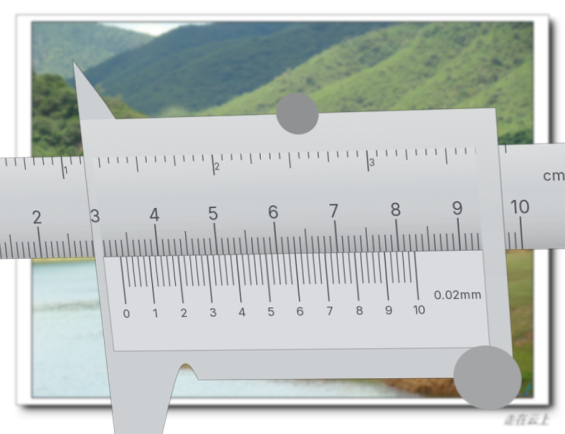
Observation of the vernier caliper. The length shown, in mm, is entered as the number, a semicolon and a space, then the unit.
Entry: 33.6; mm
